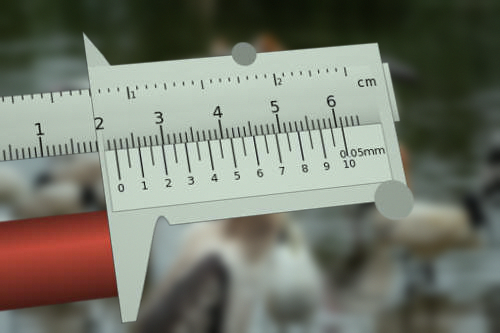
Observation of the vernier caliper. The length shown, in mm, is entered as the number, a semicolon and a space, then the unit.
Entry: 22.0; mm
